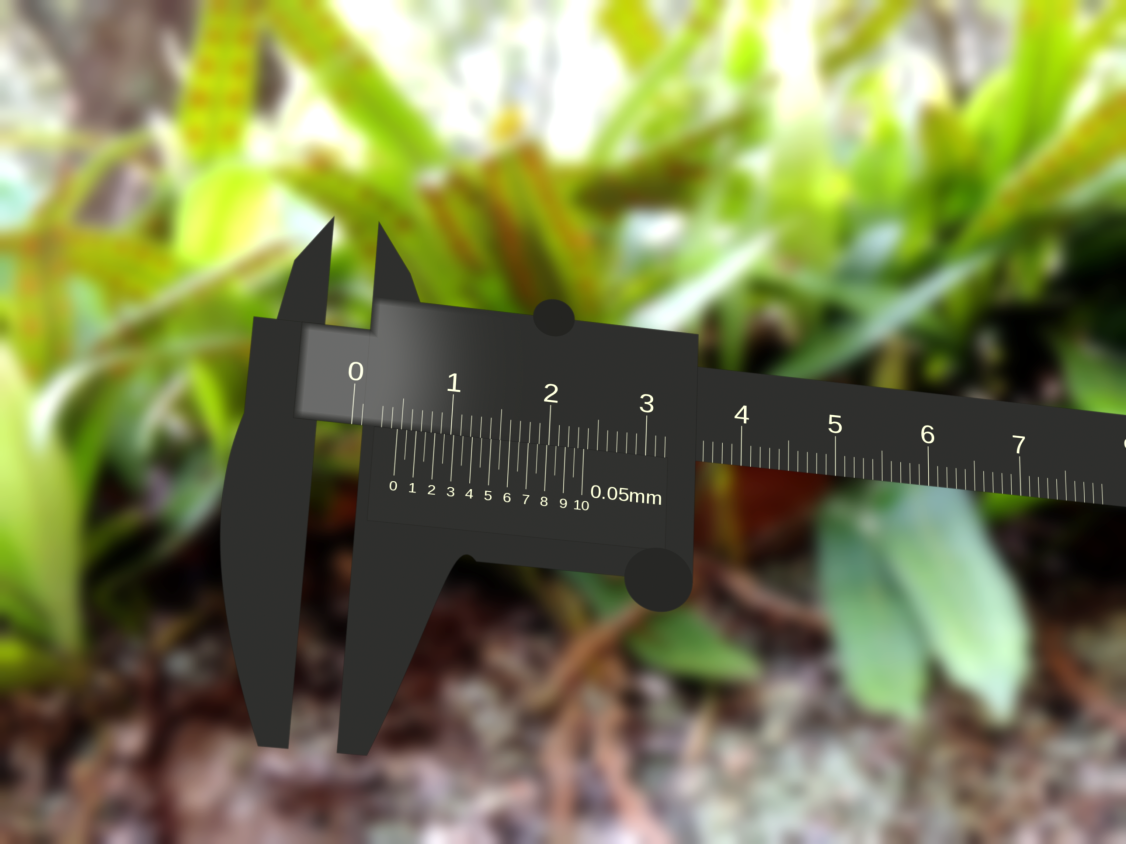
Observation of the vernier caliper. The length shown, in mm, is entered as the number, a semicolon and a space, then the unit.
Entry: 4.6; mm
